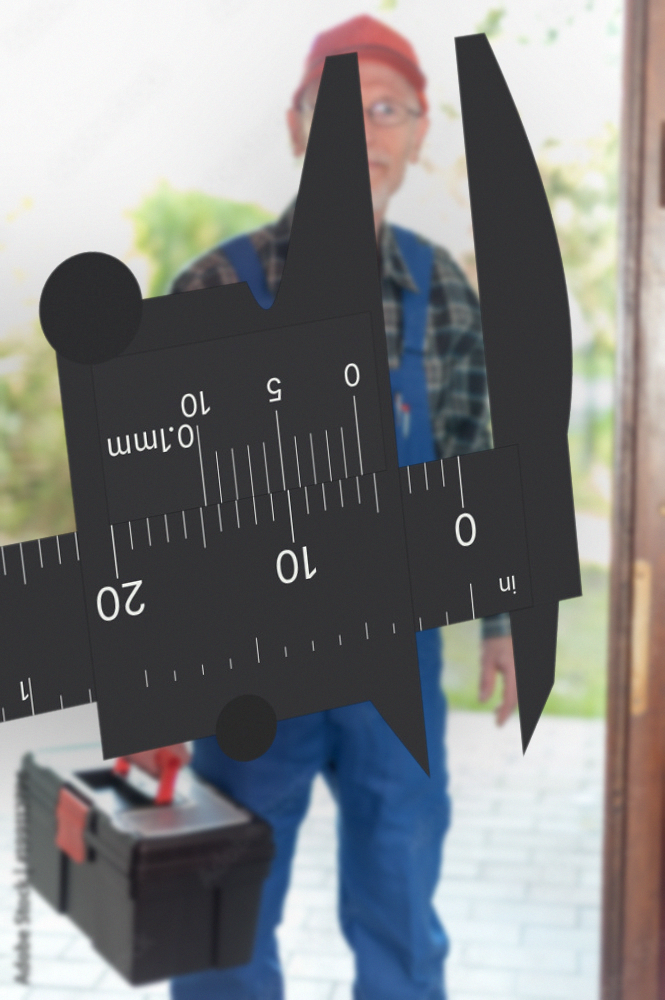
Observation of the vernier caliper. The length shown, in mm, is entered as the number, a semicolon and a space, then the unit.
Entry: 5.7; mm
